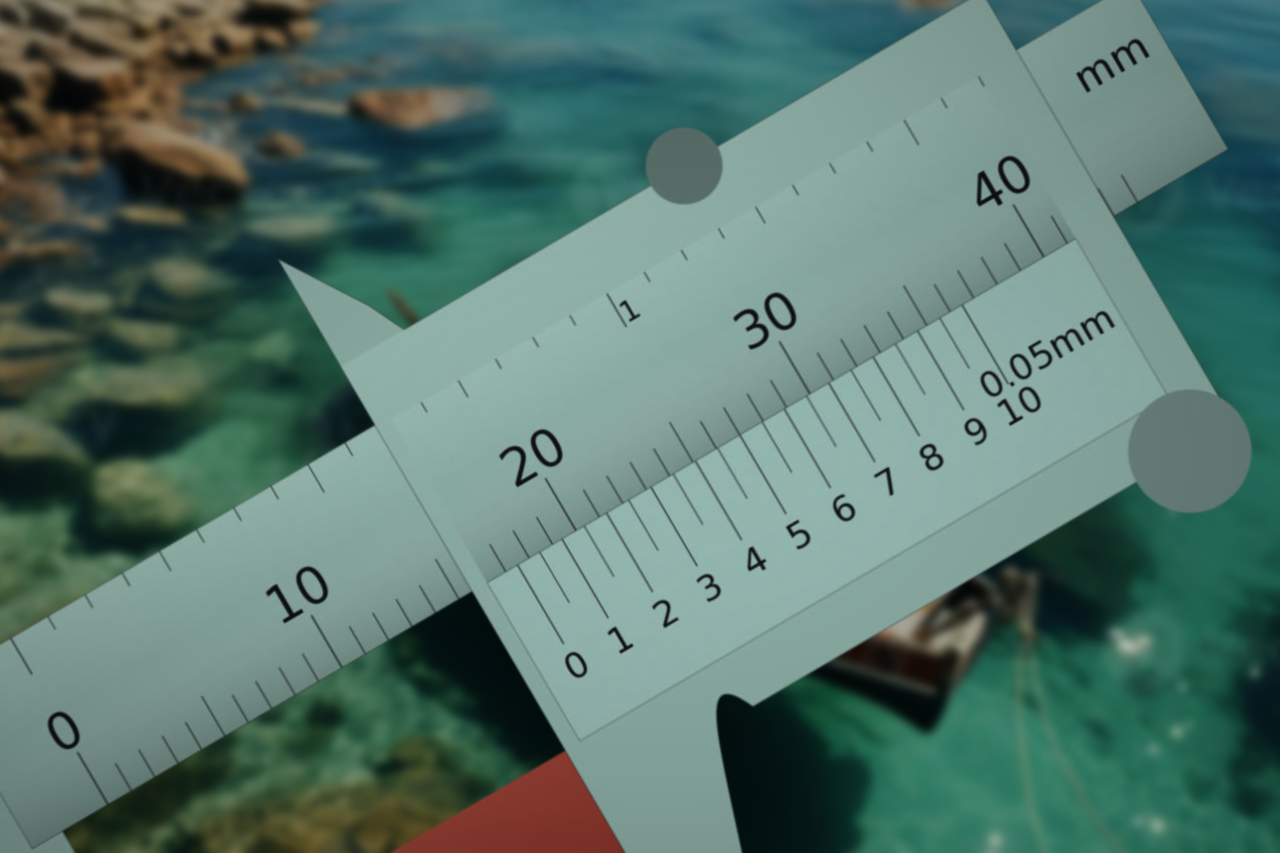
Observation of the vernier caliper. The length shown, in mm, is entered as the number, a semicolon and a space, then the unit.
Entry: 17.5; mm
